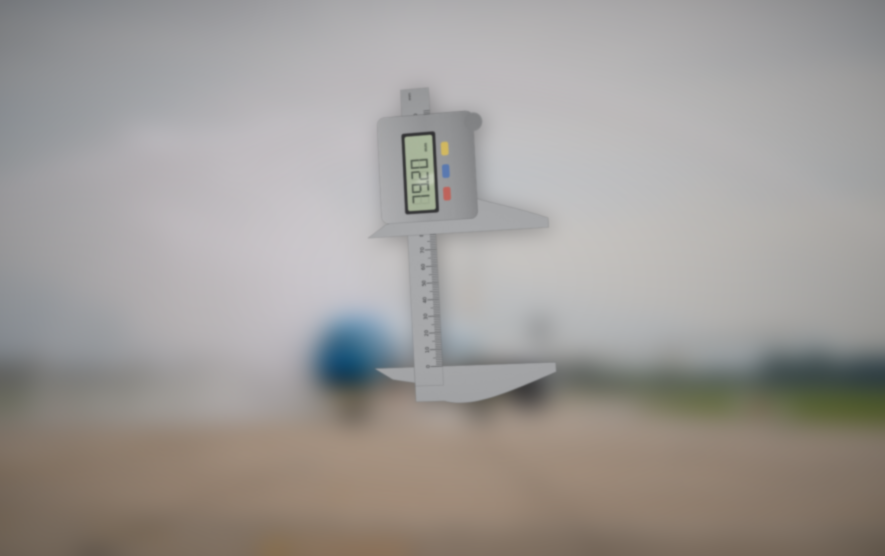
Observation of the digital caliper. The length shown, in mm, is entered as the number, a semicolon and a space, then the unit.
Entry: 79.20; mm
